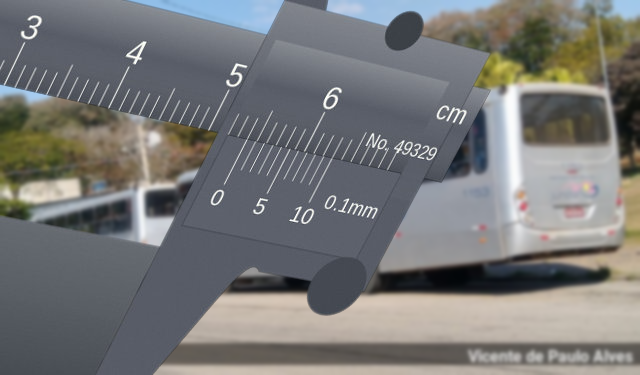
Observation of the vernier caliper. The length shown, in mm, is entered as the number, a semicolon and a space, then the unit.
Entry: 54.0; mm
